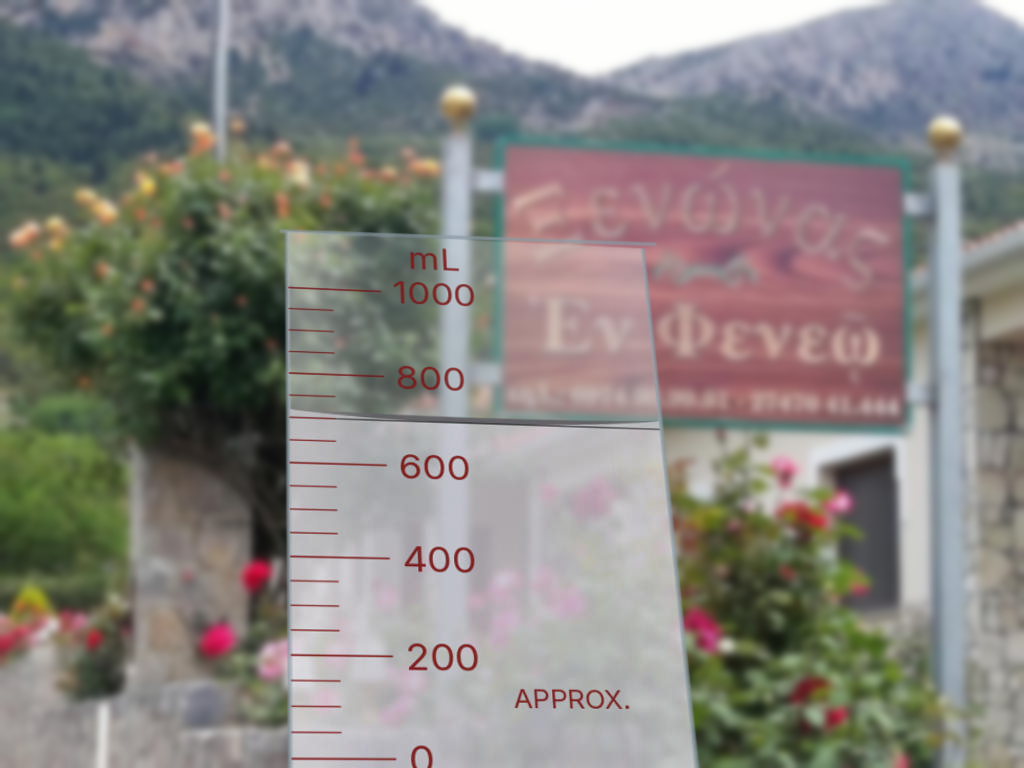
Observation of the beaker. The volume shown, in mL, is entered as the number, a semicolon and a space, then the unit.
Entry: 700; mL
